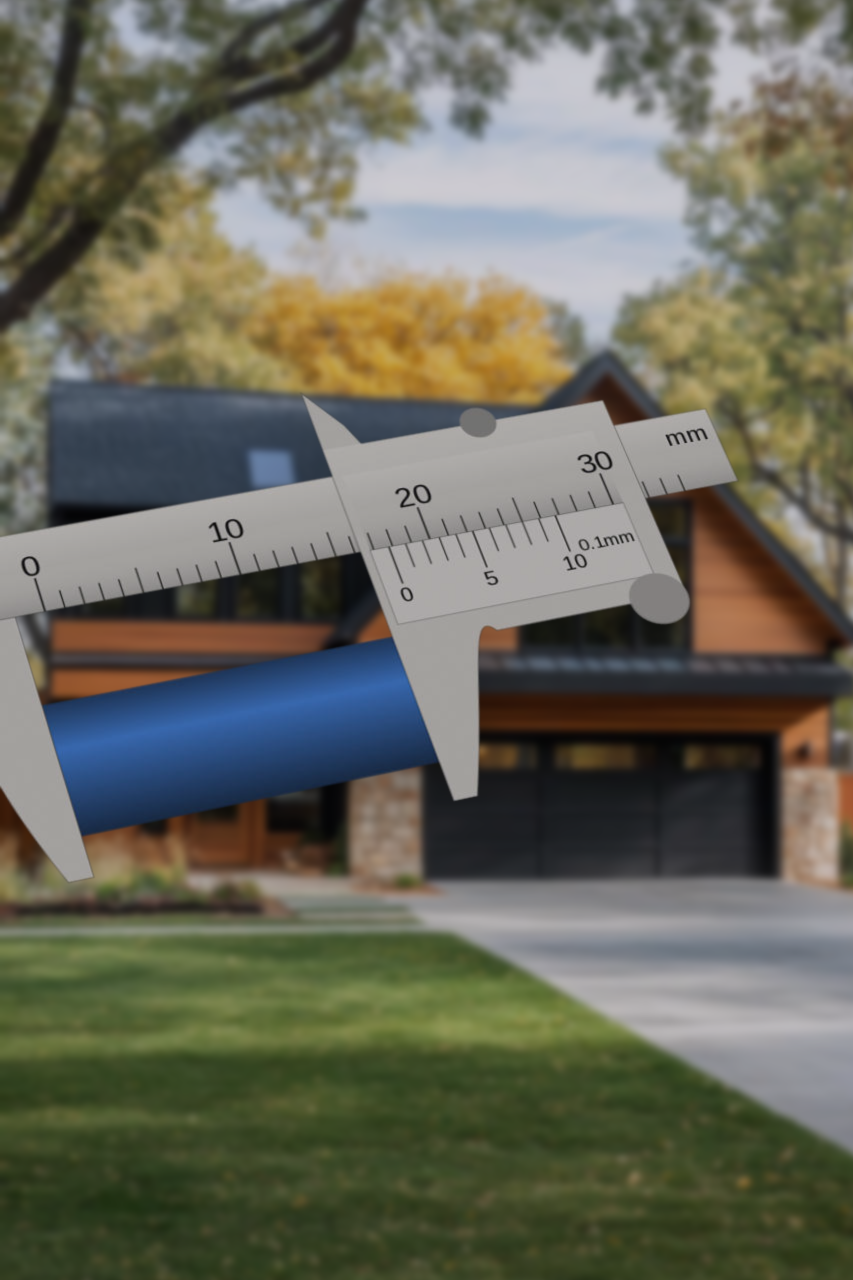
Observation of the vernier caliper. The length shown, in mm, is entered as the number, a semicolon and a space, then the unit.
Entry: 17.8; mm
